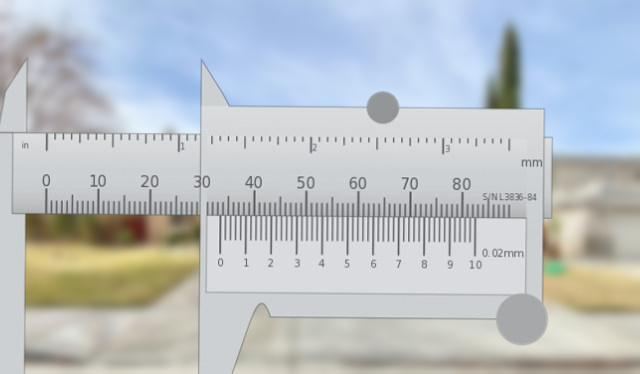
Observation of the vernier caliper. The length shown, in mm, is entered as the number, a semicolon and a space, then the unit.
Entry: 33.5; mm
